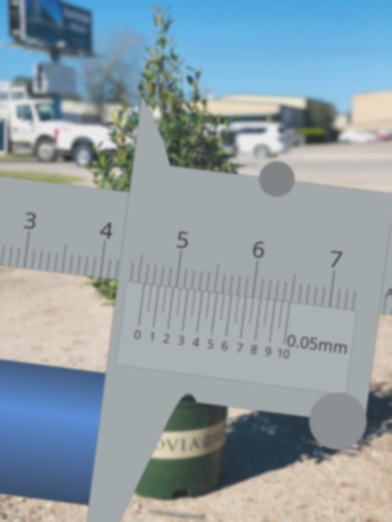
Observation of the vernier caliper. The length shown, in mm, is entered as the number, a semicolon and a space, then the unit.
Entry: 45.8; mm
